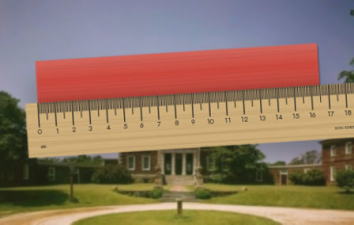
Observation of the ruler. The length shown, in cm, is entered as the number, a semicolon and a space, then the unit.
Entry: 16.5; cm
